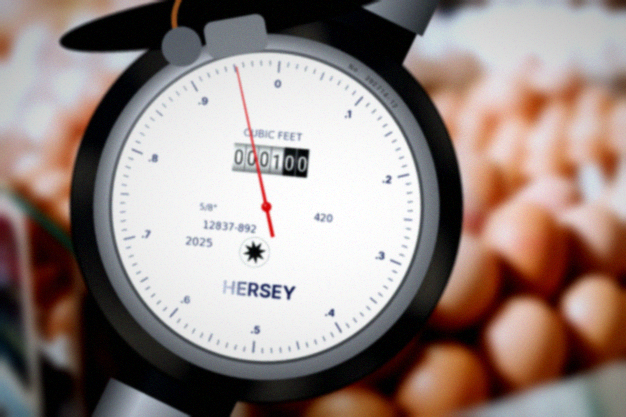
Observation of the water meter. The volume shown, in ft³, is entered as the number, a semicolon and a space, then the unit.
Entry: 99.95; ft³
